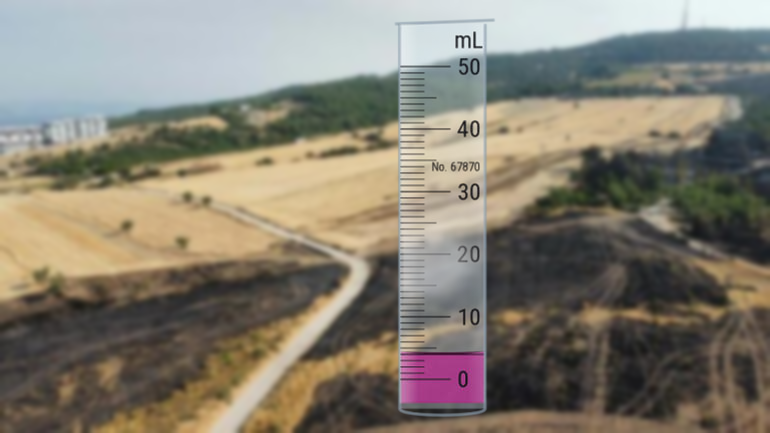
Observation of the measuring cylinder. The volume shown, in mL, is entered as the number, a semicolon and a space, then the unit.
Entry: 4; mL
